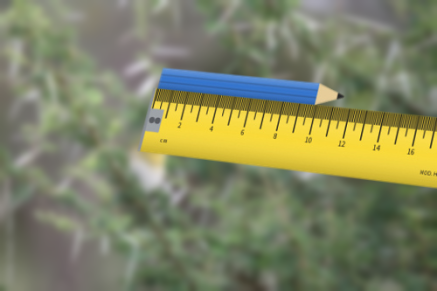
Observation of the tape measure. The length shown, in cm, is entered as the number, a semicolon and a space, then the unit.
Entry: 11.5; cm
